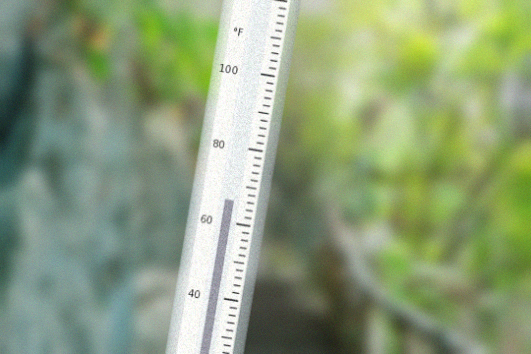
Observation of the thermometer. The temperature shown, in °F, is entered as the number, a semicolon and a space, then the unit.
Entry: 66; °F
